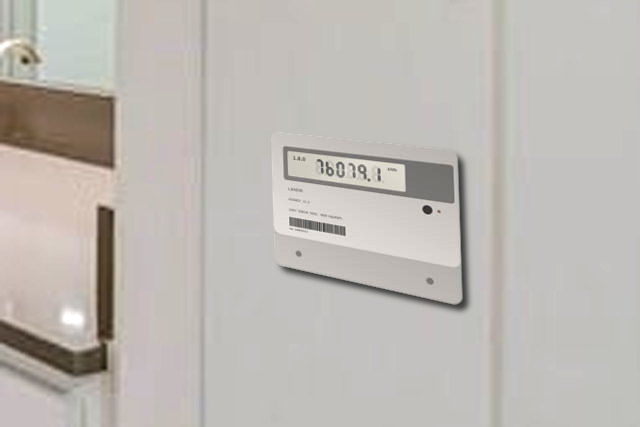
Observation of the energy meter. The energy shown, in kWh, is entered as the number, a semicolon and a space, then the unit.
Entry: 76079.1; kWh
